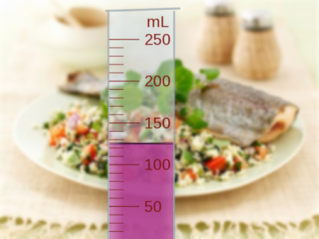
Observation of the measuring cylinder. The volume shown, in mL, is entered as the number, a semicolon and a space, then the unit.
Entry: 125; mL
